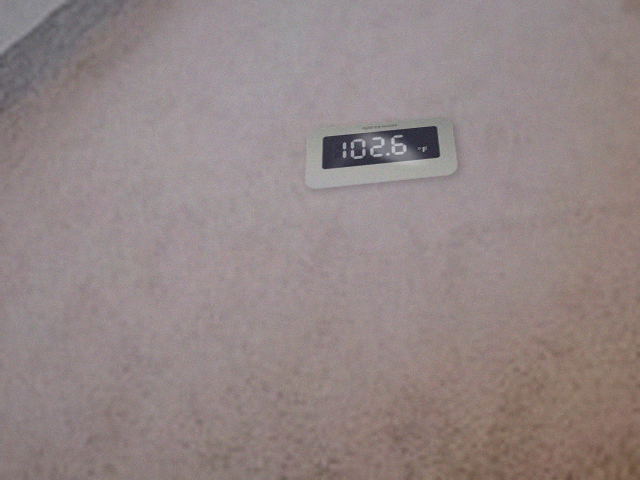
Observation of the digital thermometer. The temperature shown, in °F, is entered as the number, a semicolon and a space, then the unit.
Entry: 102.6; °F
